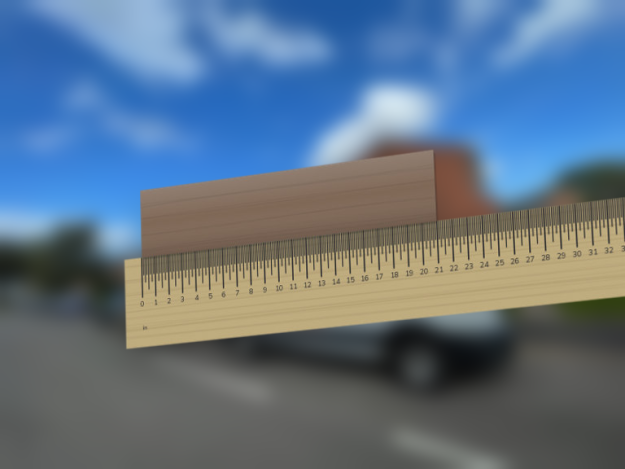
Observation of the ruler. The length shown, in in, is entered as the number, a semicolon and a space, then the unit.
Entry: 21; in
